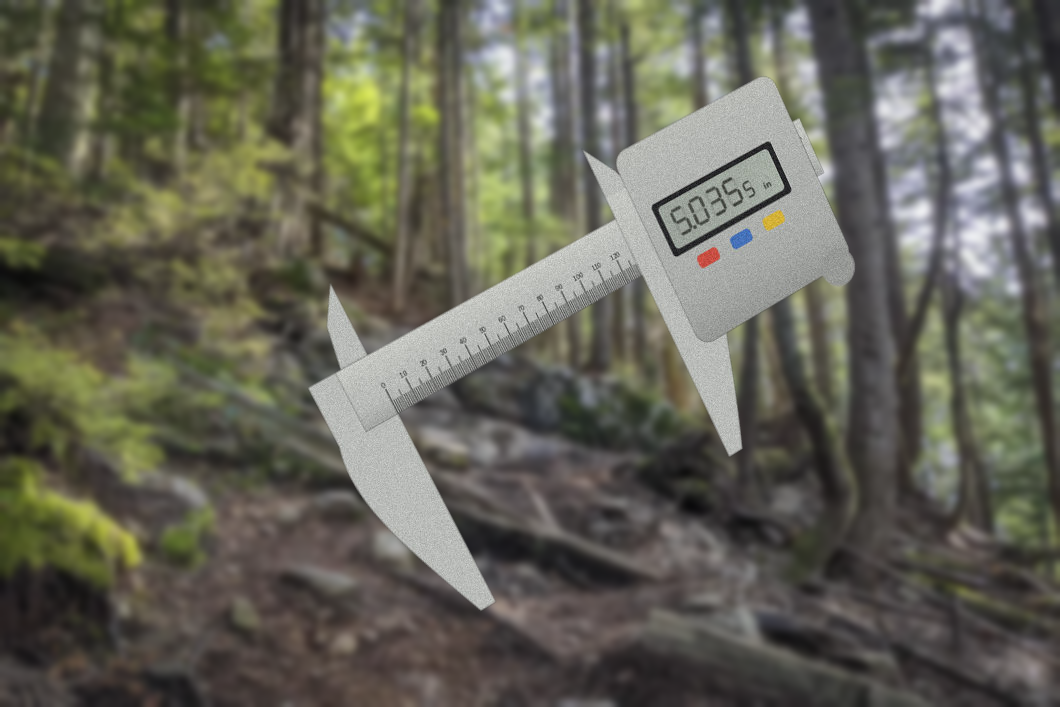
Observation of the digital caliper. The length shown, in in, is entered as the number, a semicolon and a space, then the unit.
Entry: 5.0355; in
